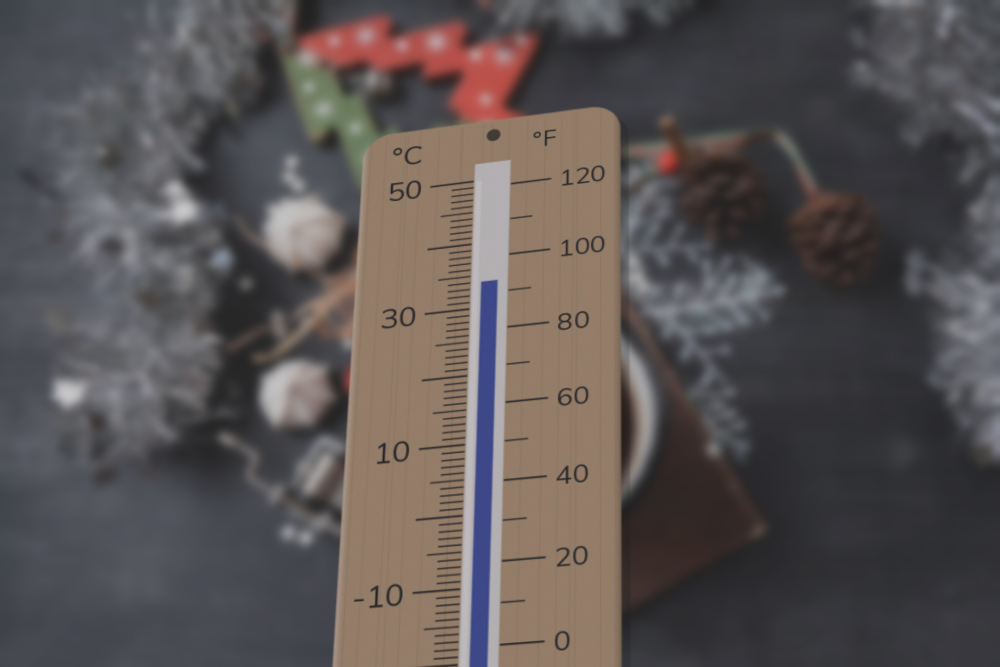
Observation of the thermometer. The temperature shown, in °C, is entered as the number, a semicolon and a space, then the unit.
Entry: 34; °C
